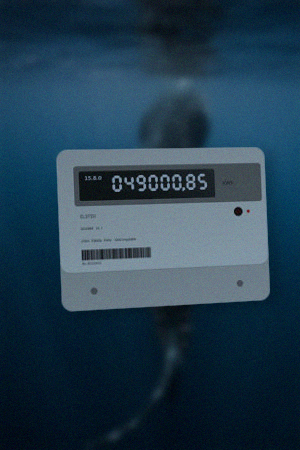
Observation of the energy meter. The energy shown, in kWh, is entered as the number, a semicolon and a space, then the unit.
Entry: 49000.85; kWh
